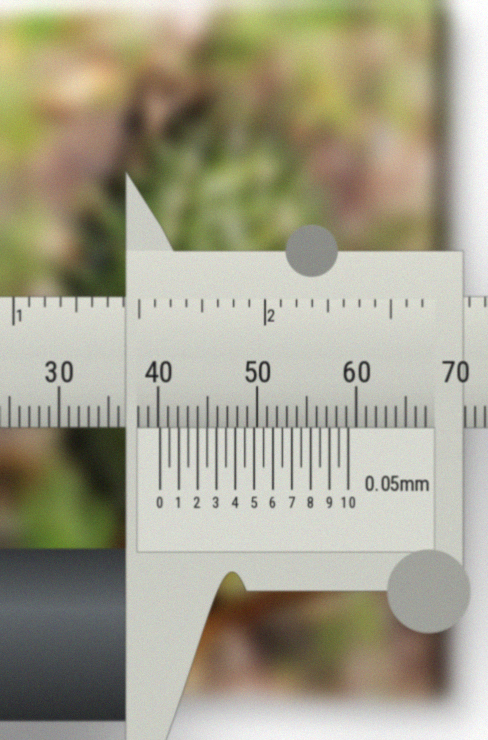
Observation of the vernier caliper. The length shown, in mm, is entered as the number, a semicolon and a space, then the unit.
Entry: 40.2; mm
